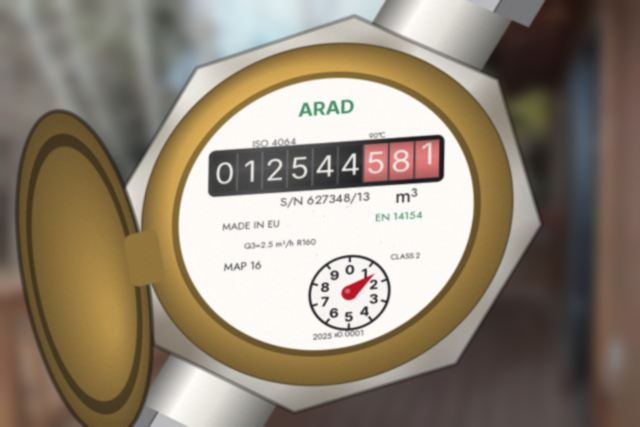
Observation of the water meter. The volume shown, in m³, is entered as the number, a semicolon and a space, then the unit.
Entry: 12544.5811; m³
